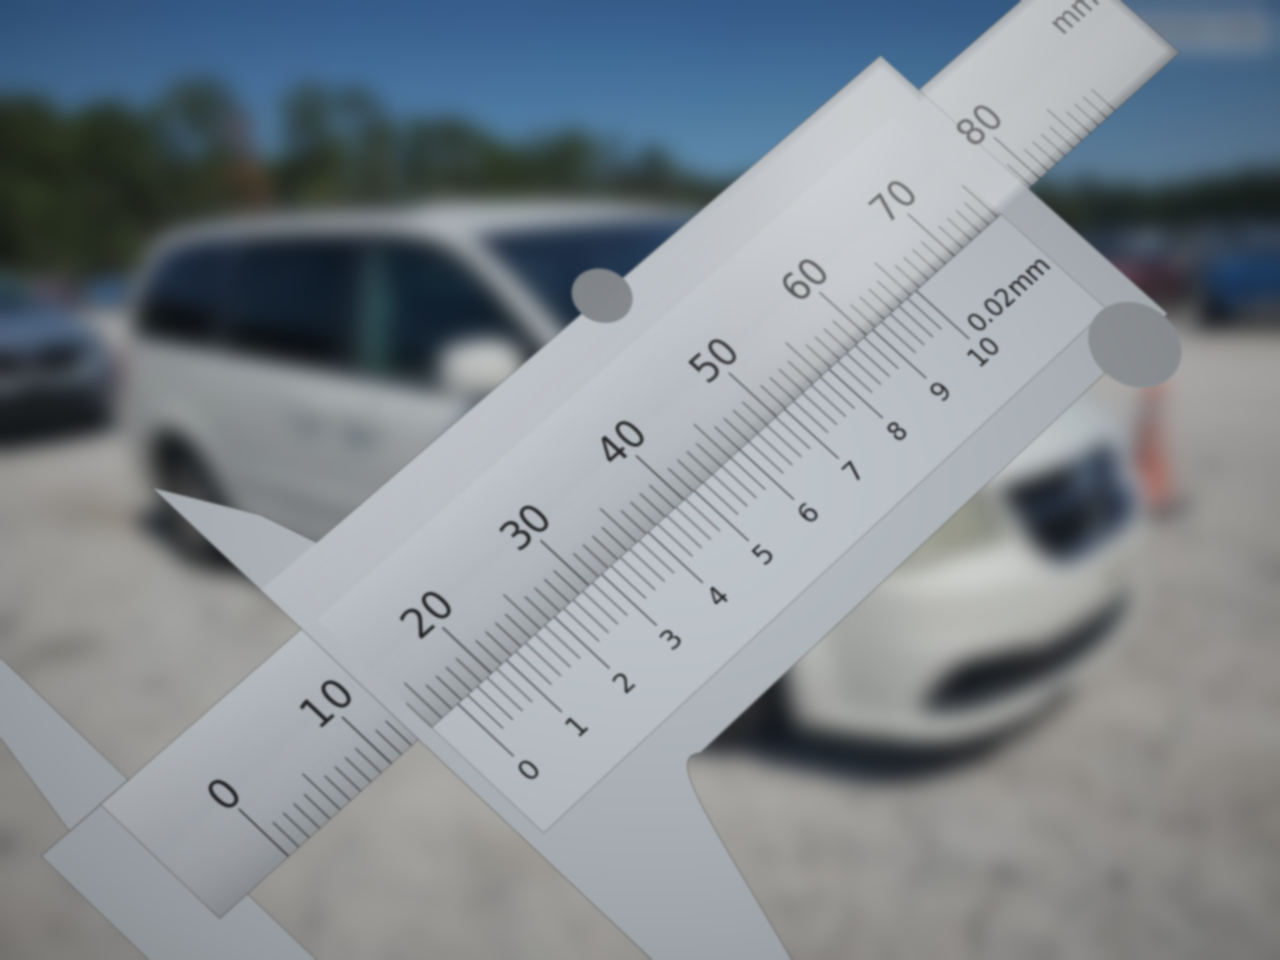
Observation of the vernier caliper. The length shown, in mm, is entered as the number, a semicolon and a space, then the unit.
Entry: 16.6; mm
